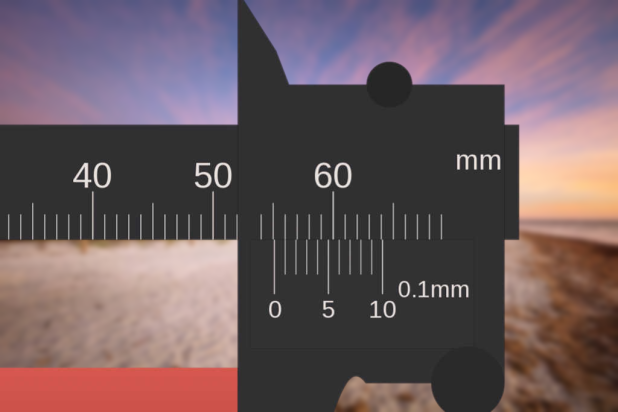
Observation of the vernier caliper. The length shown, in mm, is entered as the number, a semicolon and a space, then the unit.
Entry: 55.1; mm
